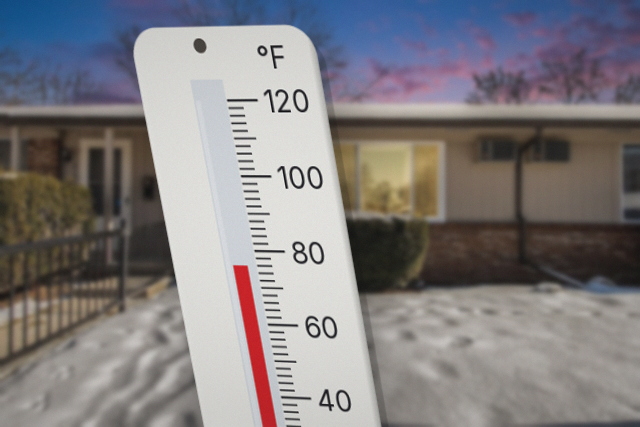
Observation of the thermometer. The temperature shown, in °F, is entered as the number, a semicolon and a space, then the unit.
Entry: 76; °F
